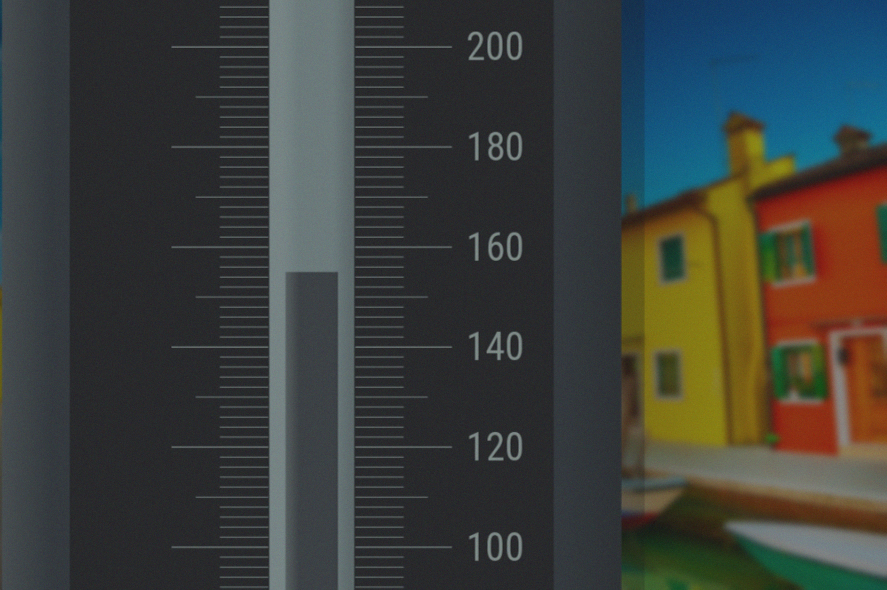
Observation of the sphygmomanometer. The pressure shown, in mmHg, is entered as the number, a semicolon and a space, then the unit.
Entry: 155; mmHg
